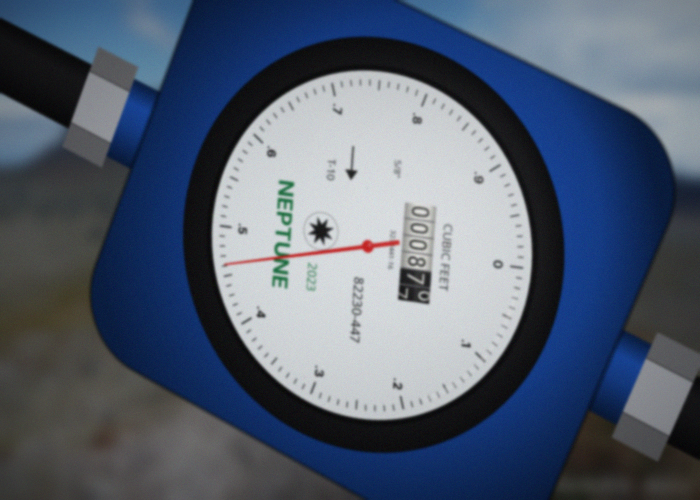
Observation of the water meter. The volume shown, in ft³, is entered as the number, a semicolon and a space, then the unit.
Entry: 876.46; ft³
